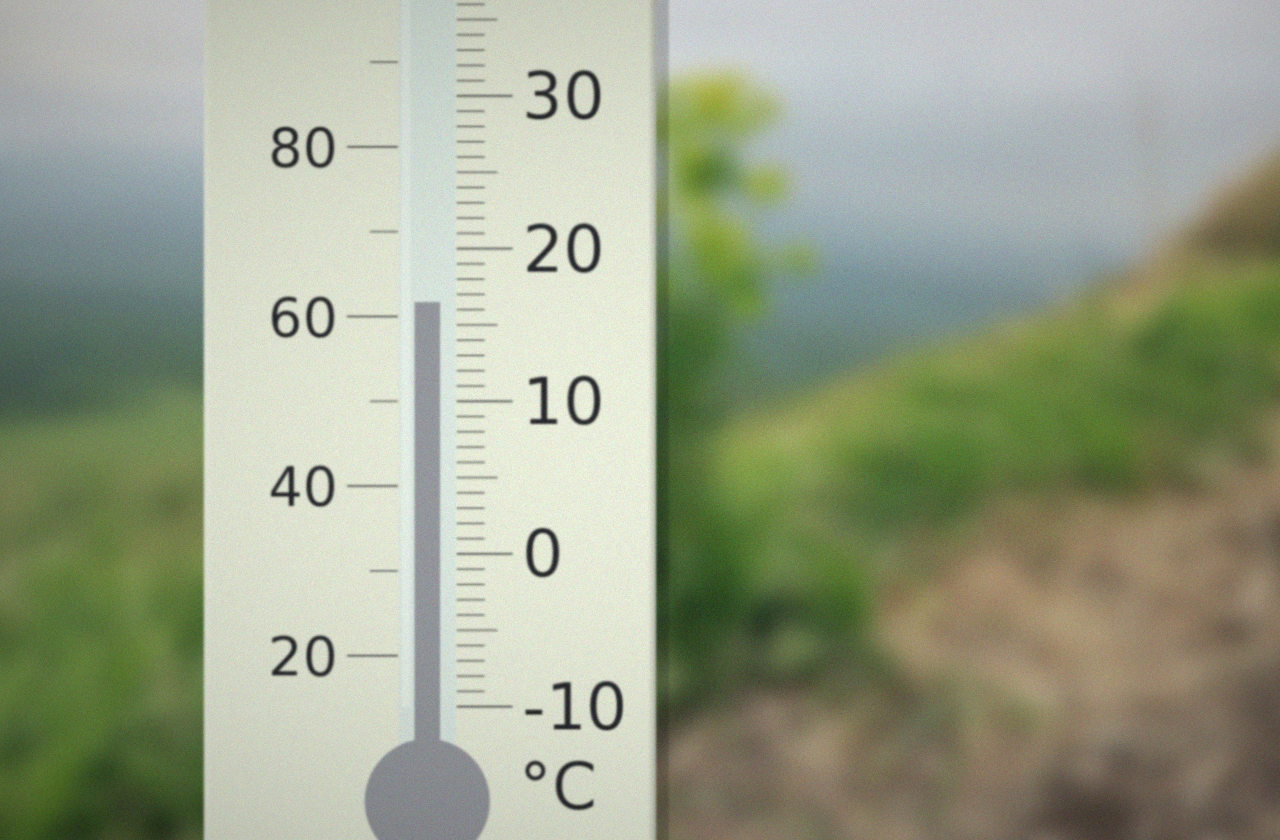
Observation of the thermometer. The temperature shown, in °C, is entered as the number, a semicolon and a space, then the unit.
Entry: 16.5; °C
